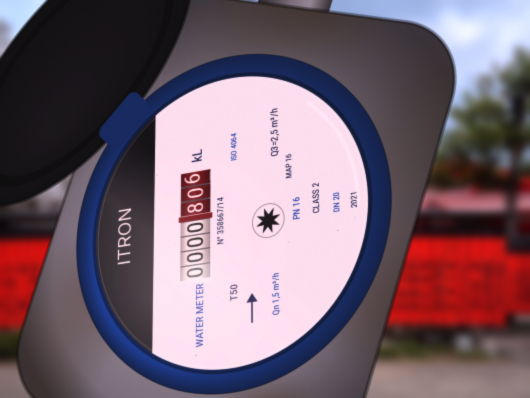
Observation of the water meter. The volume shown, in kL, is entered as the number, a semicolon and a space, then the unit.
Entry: 0.806; kL
